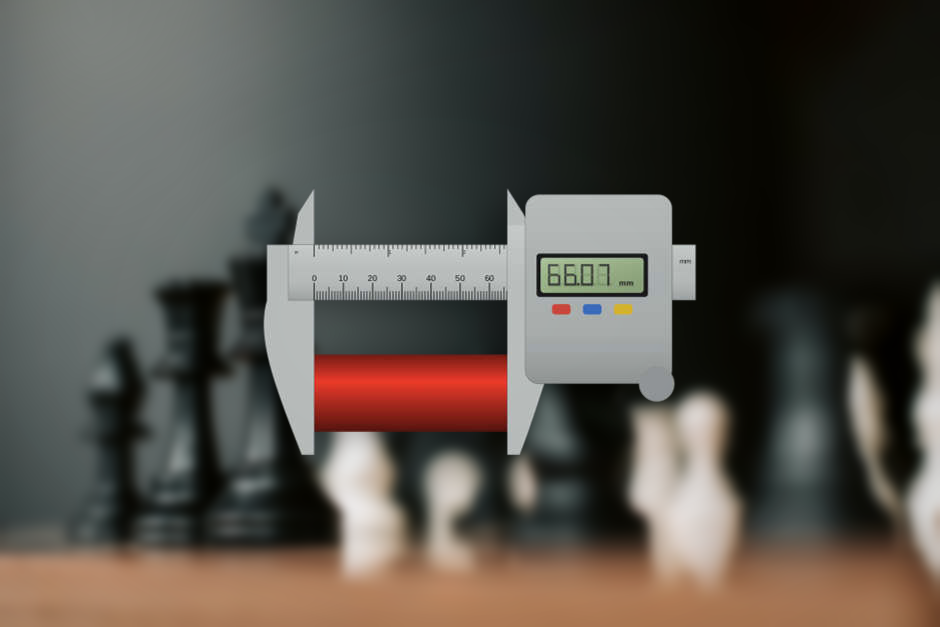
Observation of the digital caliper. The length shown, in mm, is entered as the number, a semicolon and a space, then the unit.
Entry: 66.07; mm
